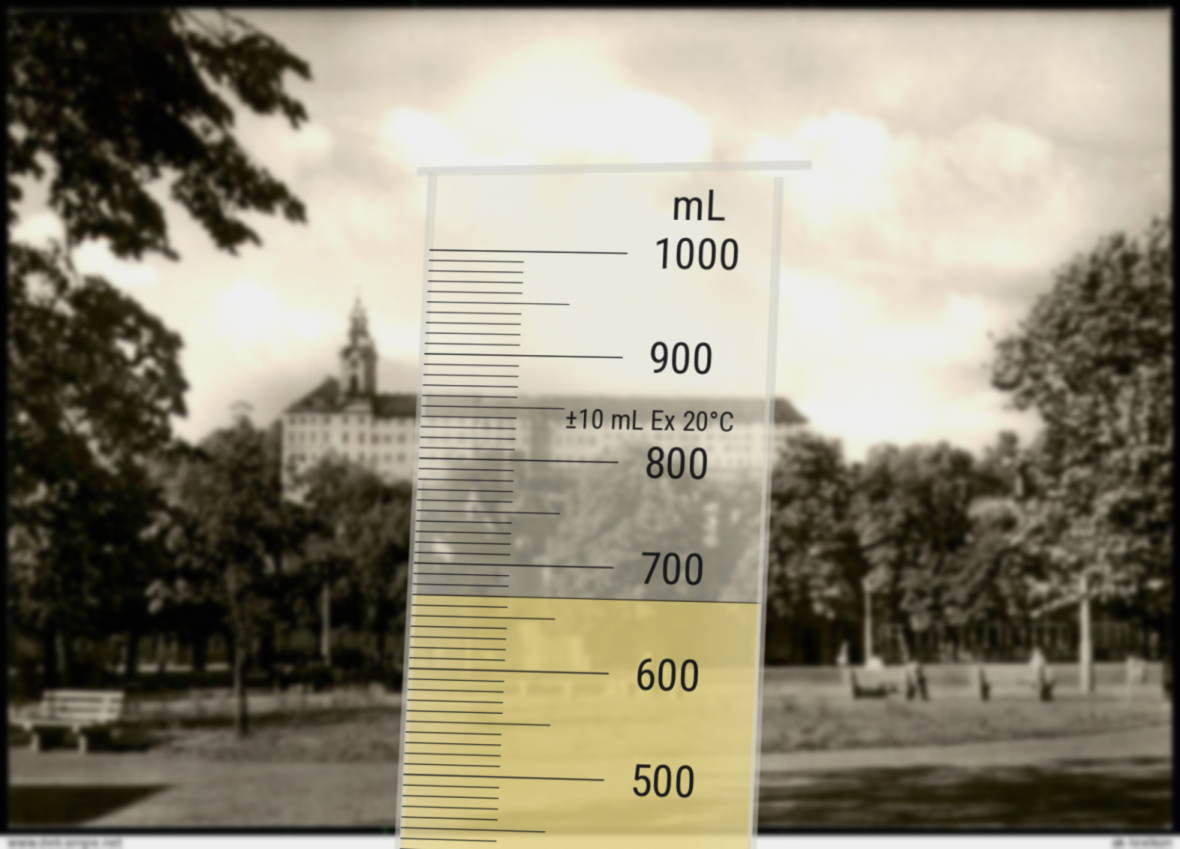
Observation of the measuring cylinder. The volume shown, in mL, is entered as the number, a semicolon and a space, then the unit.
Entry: 670; mL
